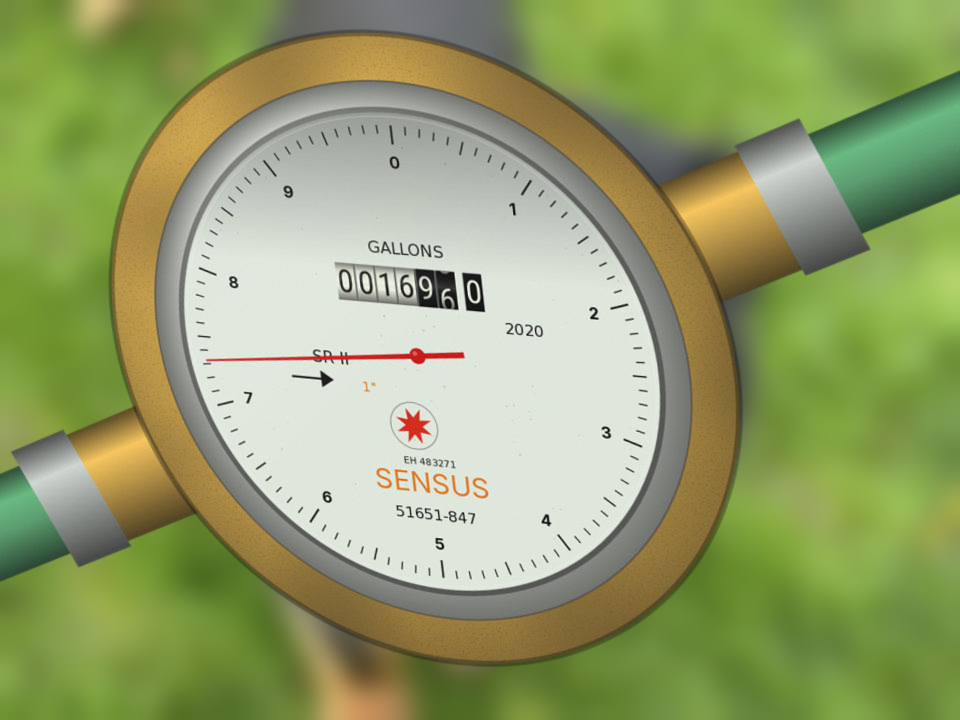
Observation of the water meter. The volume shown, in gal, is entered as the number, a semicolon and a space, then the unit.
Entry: 16957.3; gal
